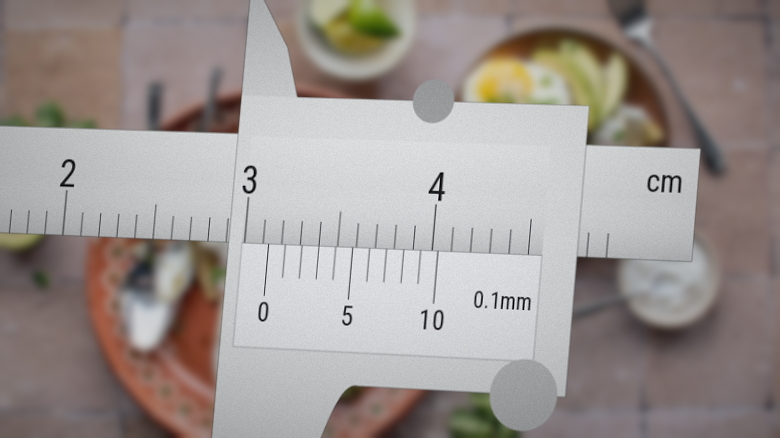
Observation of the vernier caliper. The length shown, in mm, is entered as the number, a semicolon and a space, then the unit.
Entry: 31.3; mm
